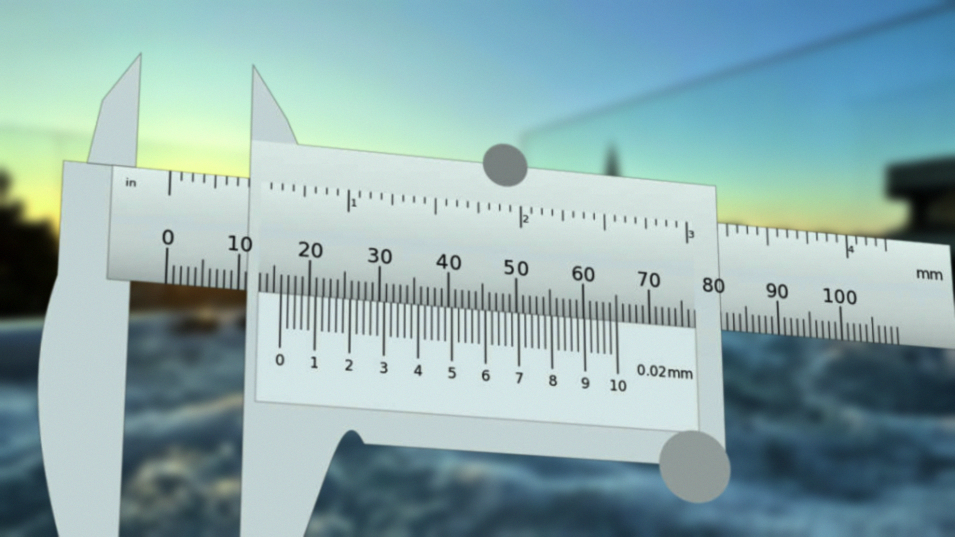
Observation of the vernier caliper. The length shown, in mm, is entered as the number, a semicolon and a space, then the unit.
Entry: 16.0; mm
